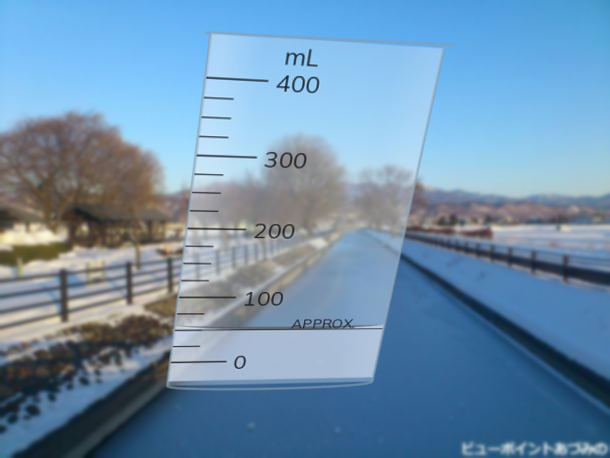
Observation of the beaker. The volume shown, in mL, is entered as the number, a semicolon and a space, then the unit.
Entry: 50; mL
